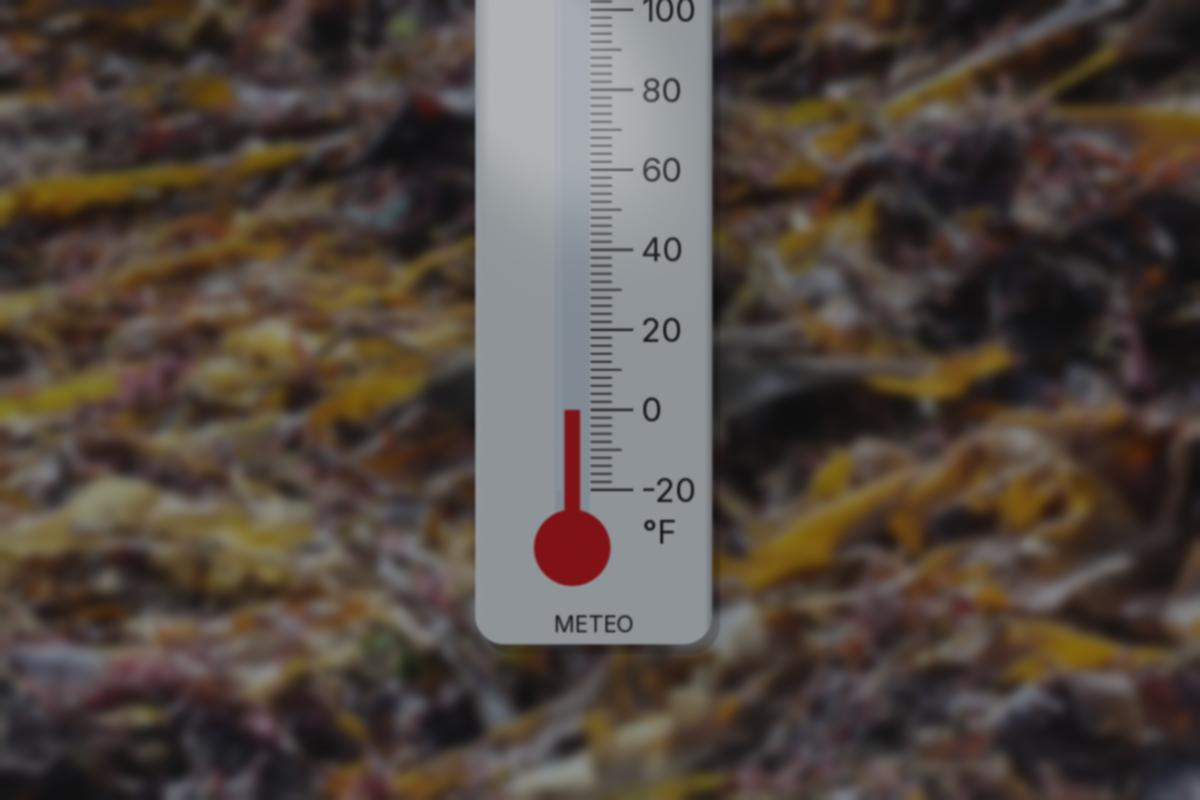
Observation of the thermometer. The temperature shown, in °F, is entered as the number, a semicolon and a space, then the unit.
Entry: 0; °F
